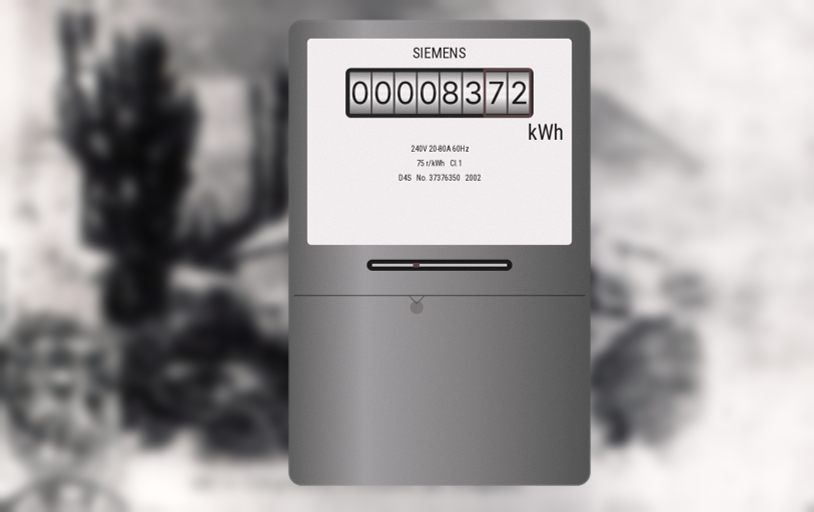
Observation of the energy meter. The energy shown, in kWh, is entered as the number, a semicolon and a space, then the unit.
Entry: 83.72; kWh
